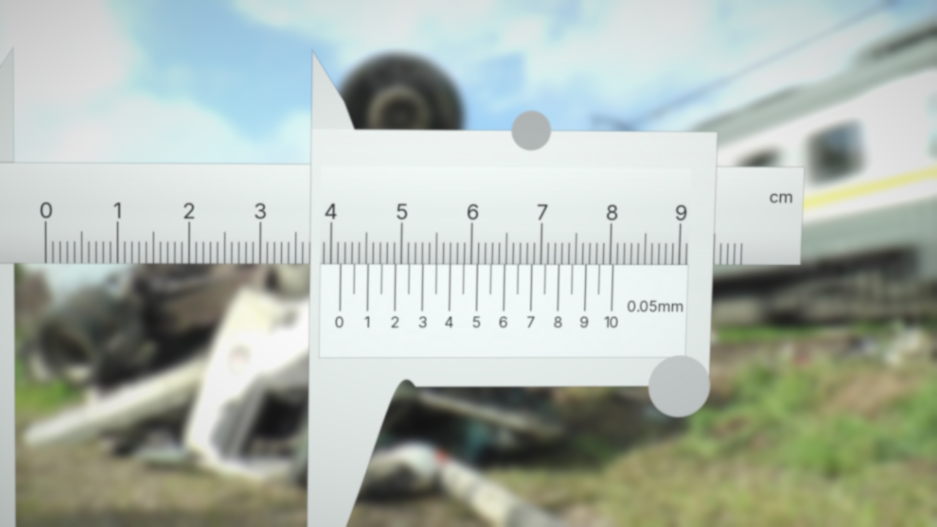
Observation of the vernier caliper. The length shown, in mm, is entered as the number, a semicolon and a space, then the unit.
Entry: 41.4; mm
